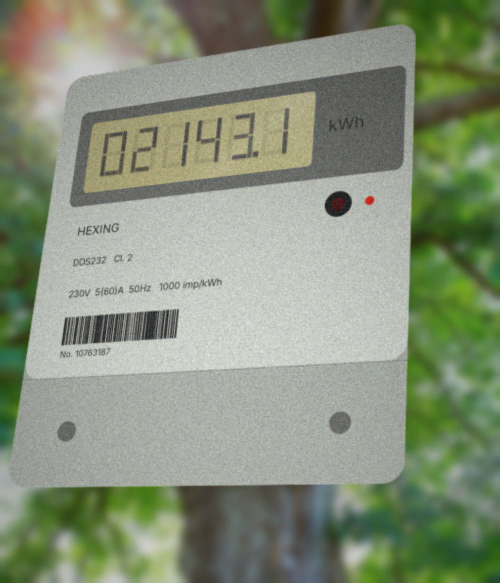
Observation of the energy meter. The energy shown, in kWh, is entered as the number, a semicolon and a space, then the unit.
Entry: 2143.1; kWh
